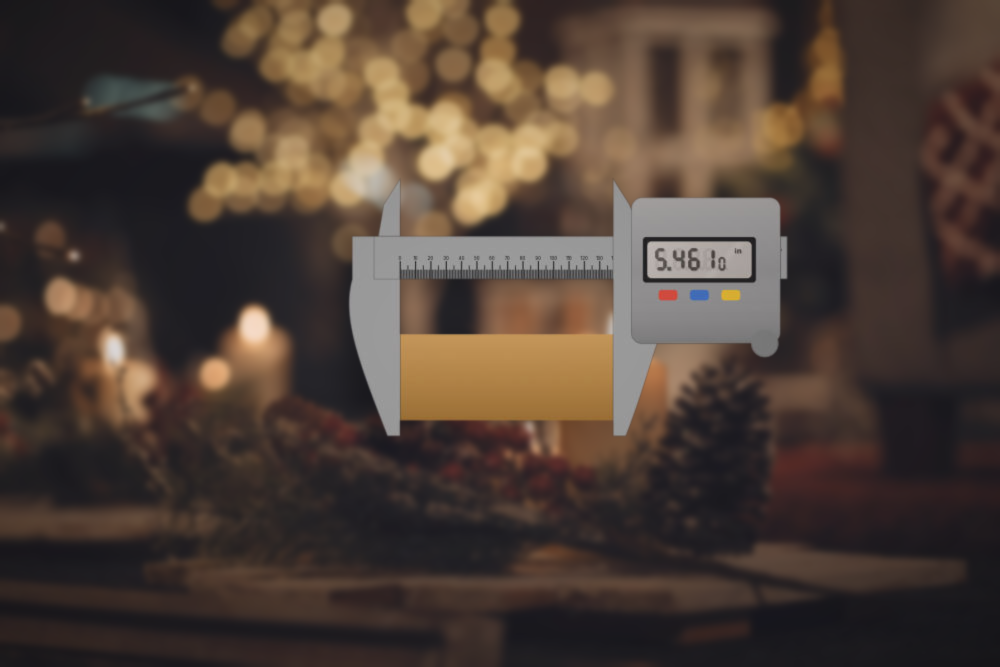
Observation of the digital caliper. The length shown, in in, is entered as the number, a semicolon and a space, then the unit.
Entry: 5.4610; in
